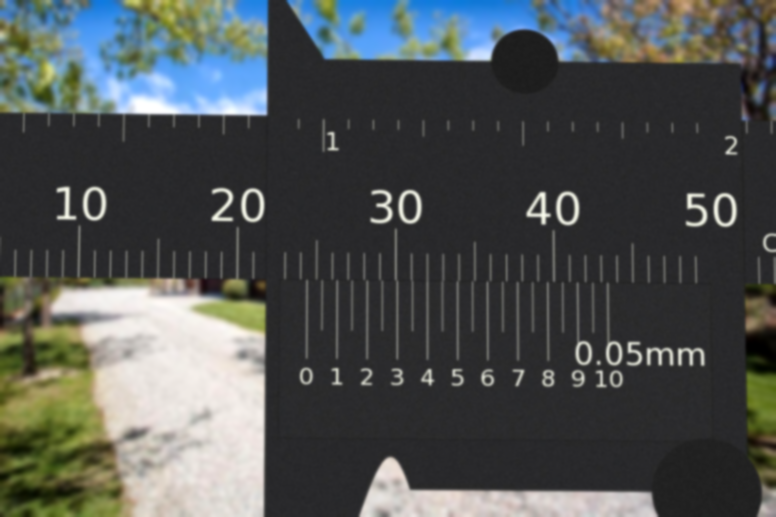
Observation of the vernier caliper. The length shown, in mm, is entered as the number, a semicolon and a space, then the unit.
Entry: 24.4; mm
